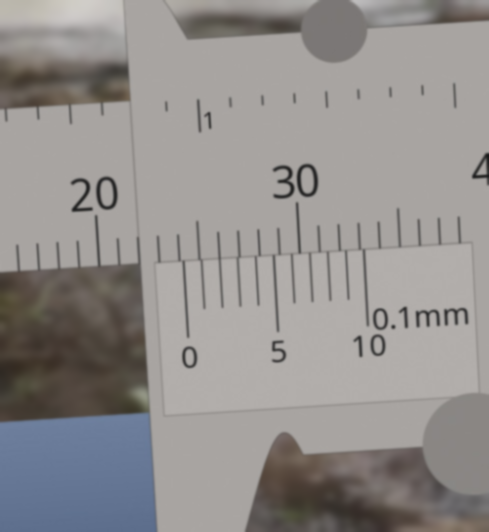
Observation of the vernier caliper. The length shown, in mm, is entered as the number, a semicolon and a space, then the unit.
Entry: 24.2; mm
